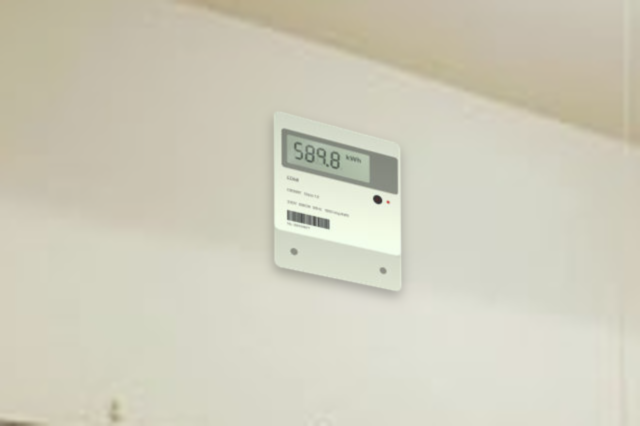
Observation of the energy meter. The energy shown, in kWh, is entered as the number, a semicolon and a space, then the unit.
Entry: 589.8; kWh
